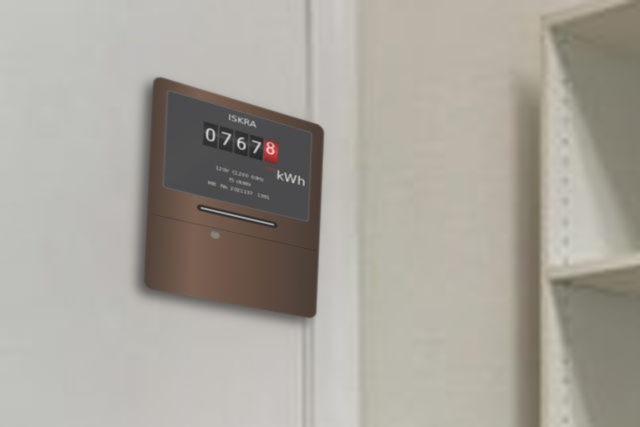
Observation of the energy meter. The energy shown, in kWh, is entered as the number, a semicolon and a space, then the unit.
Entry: 767.8; kWh
